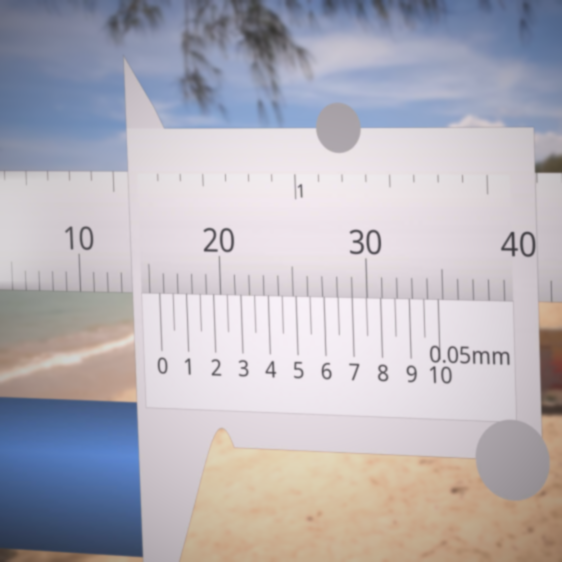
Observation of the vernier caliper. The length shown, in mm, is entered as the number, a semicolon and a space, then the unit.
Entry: 15.7; mm
